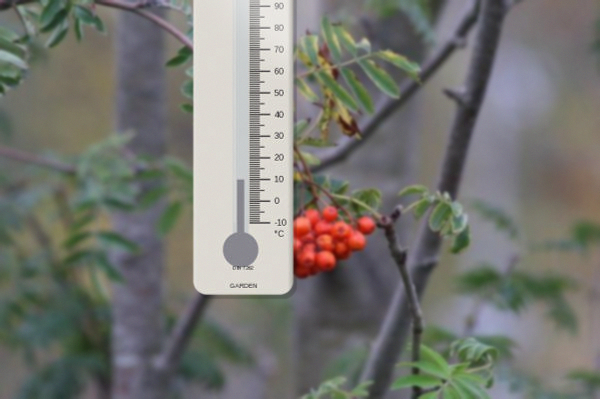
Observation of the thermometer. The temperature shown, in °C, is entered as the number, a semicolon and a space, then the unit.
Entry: 10; °C
